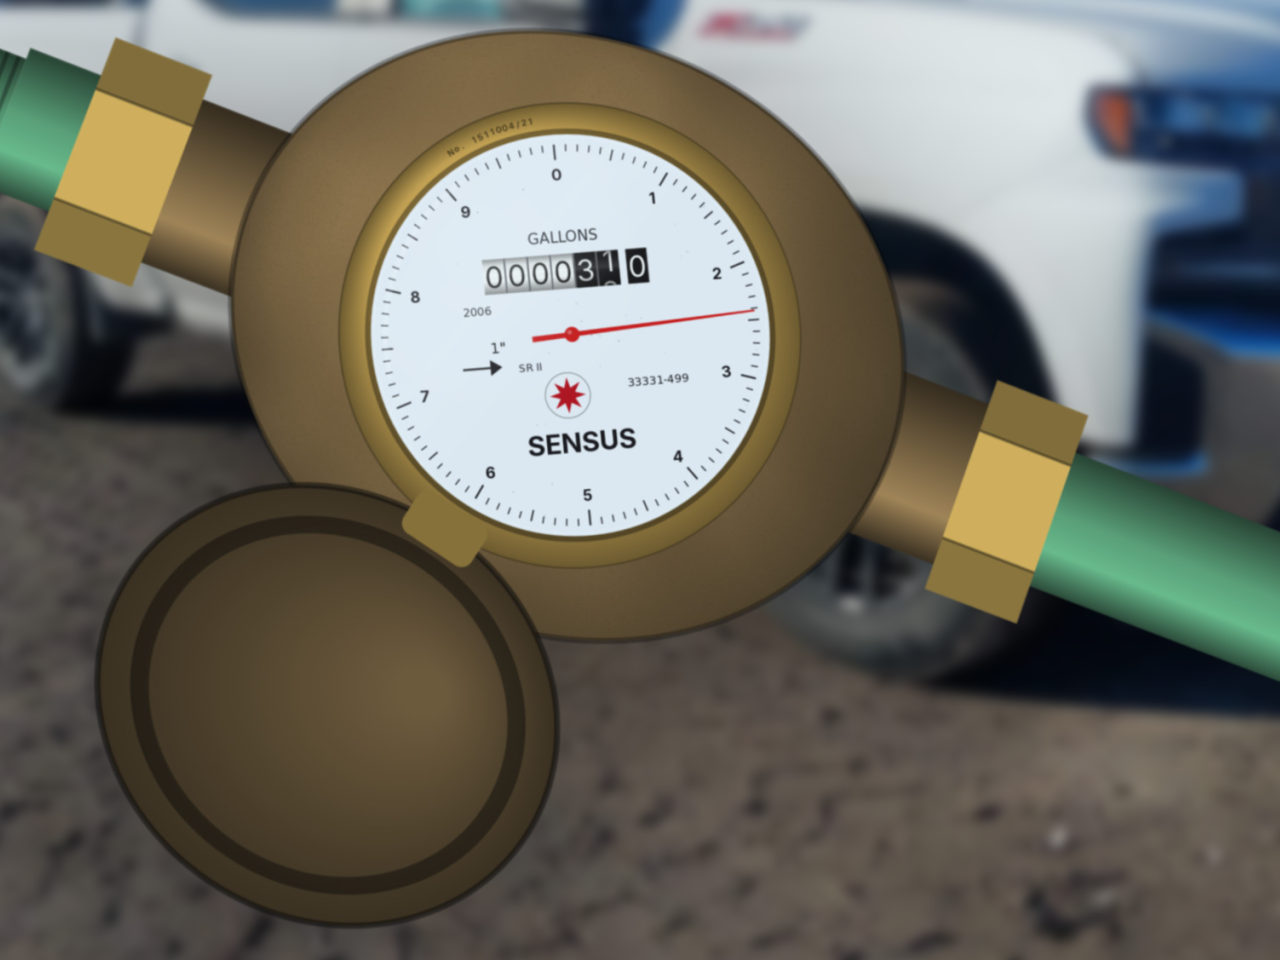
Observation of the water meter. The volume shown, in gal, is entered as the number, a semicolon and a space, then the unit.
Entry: 312.4; gal
